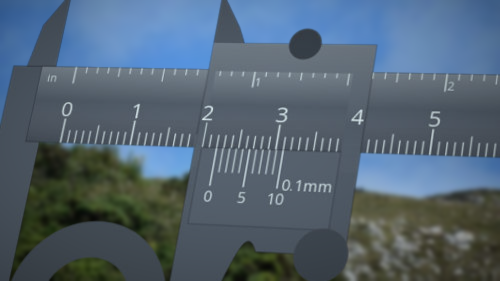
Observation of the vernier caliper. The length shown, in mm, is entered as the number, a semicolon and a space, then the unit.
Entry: 22.0; mm
